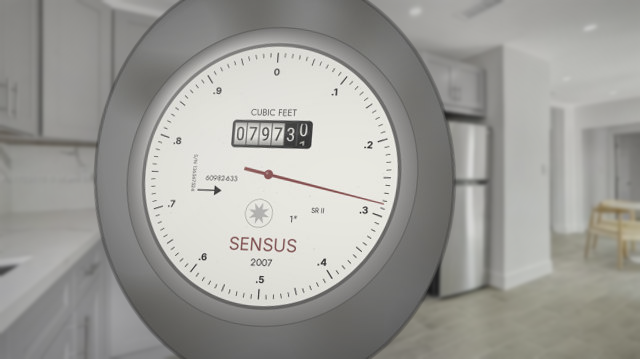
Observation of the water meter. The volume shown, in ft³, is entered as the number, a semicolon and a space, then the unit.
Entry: 79730.28; ft³
